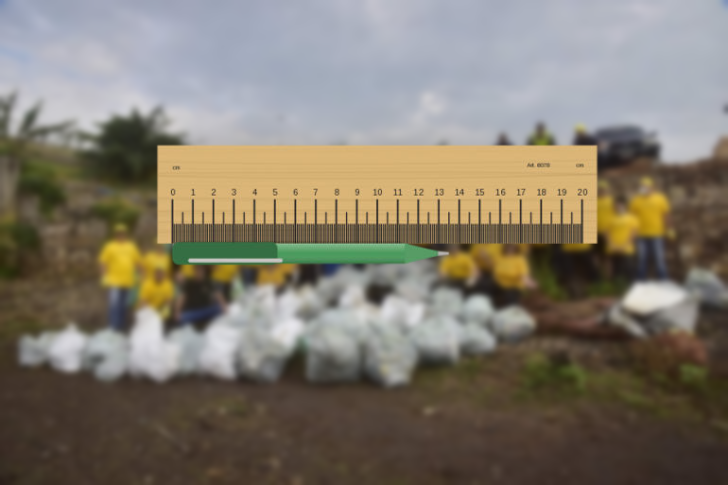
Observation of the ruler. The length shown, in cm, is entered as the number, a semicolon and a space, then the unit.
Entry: 13.5; cm
